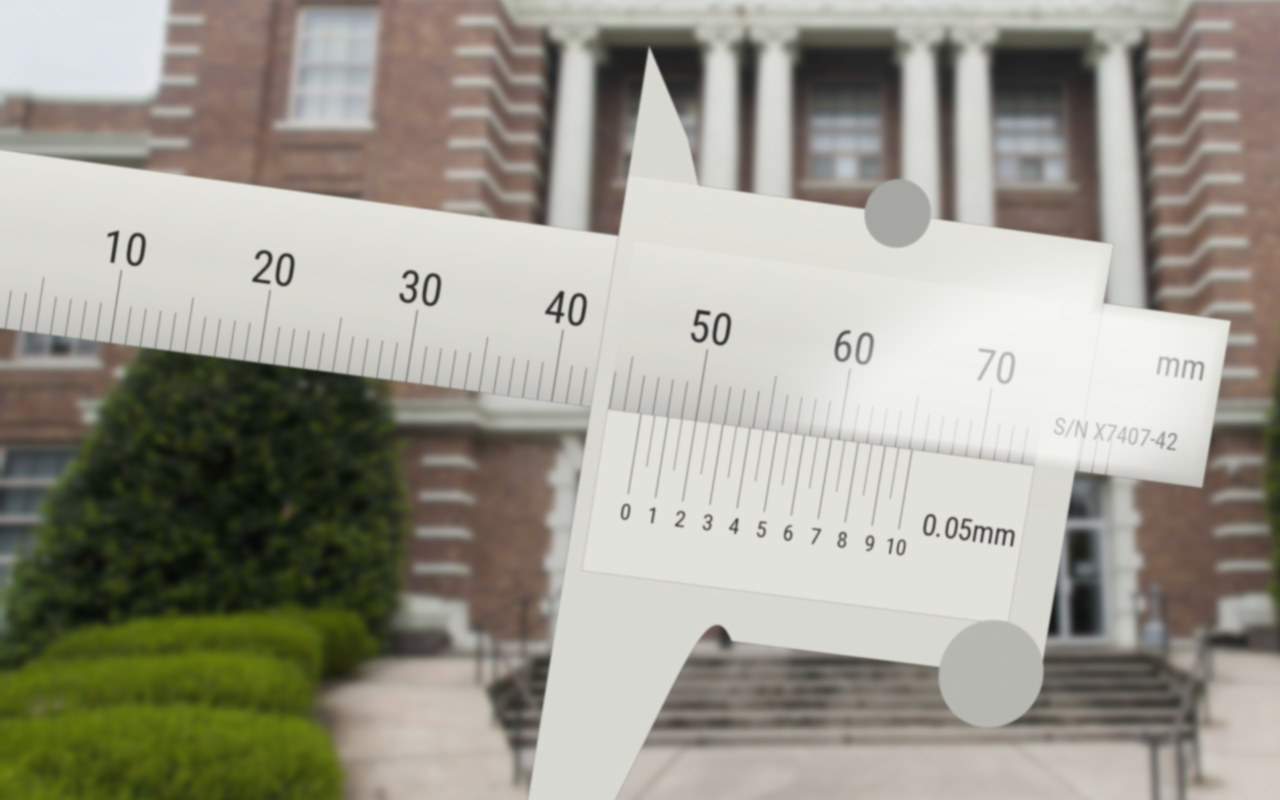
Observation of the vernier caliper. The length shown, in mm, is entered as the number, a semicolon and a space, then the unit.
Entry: 46.2; mm
